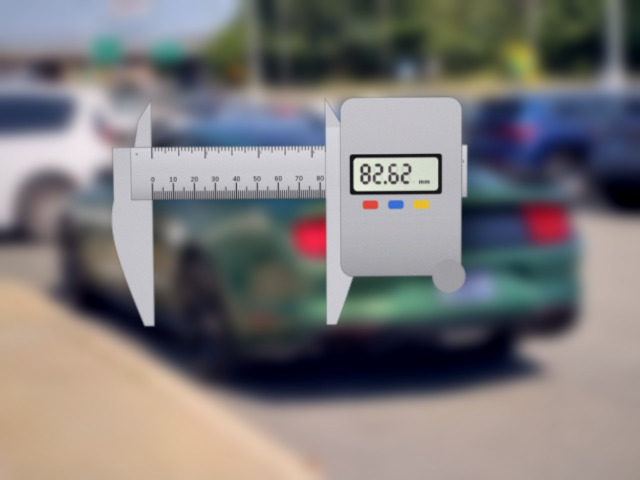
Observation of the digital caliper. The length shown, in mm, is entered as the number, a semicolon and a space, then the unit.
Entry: 82.62; mm
